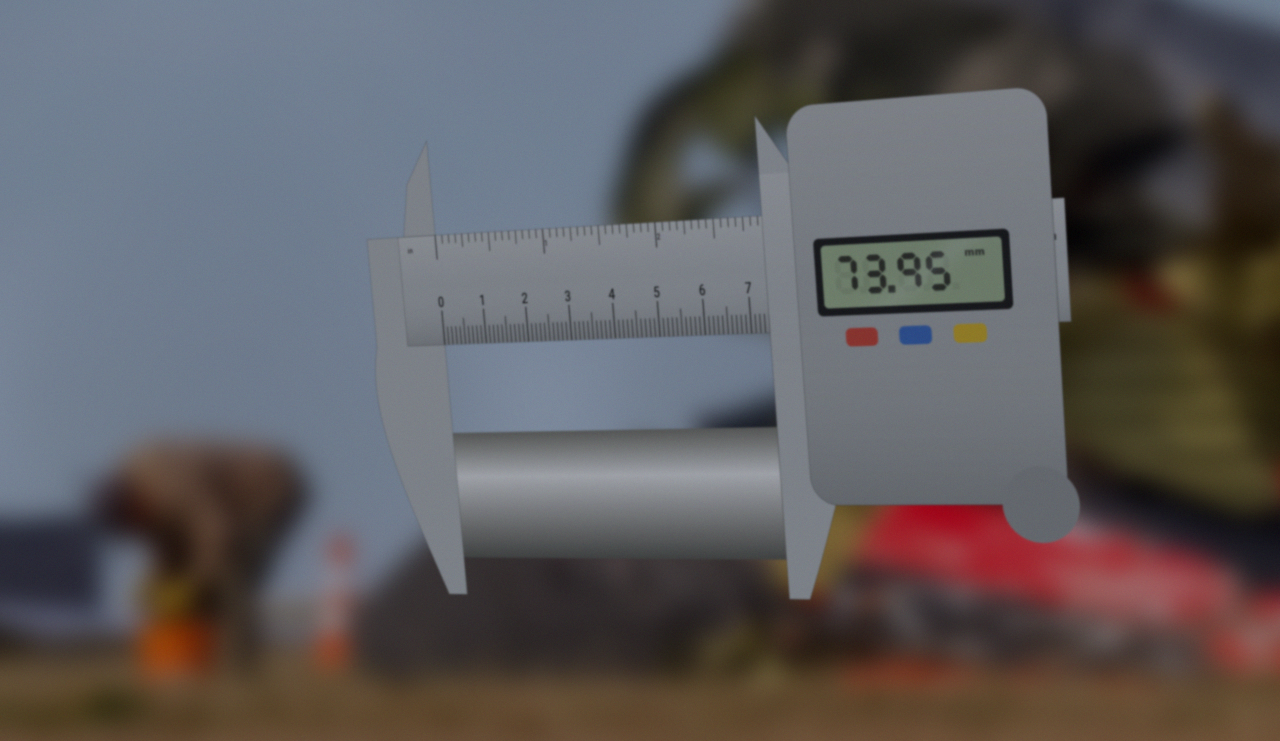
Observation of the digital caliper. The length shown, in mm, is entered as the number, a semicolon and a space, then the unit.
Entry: 73.95; mm
